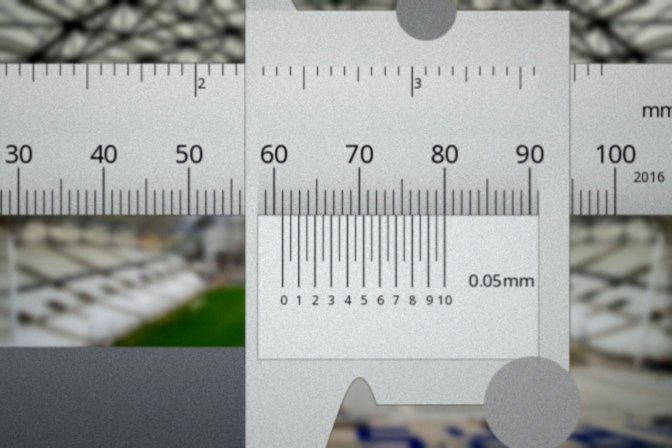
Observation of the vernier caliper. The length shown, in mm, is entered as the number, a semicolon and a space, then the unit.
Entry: 61.0; mm
